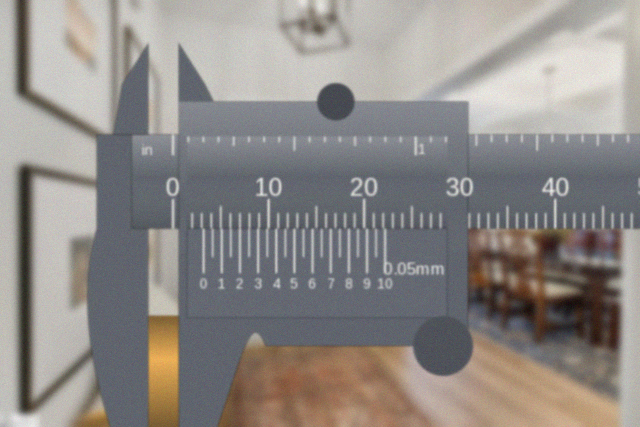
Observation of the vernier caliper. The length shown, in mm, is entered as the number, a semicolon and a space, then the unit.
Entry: 3.2; mm
